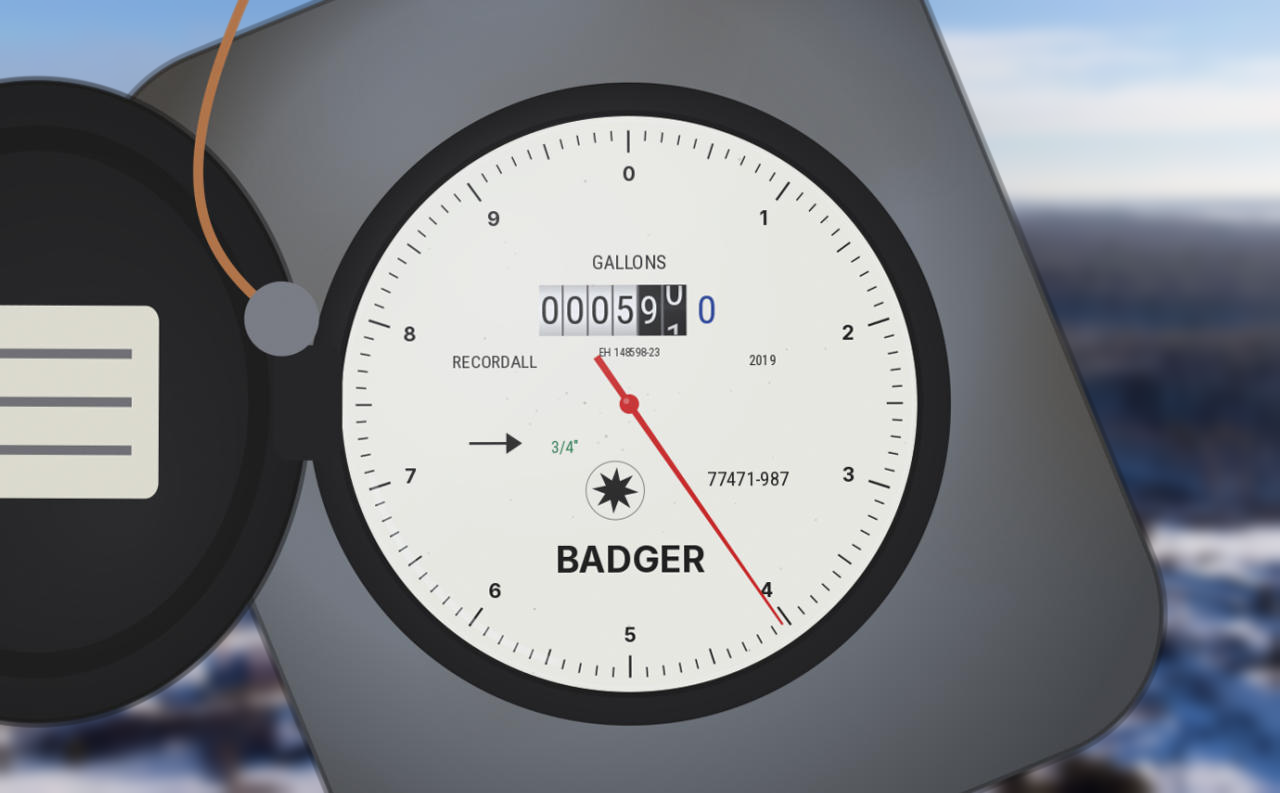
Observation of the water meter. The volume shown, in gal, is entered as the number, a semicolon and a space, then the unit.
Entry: 5904.0; gal
